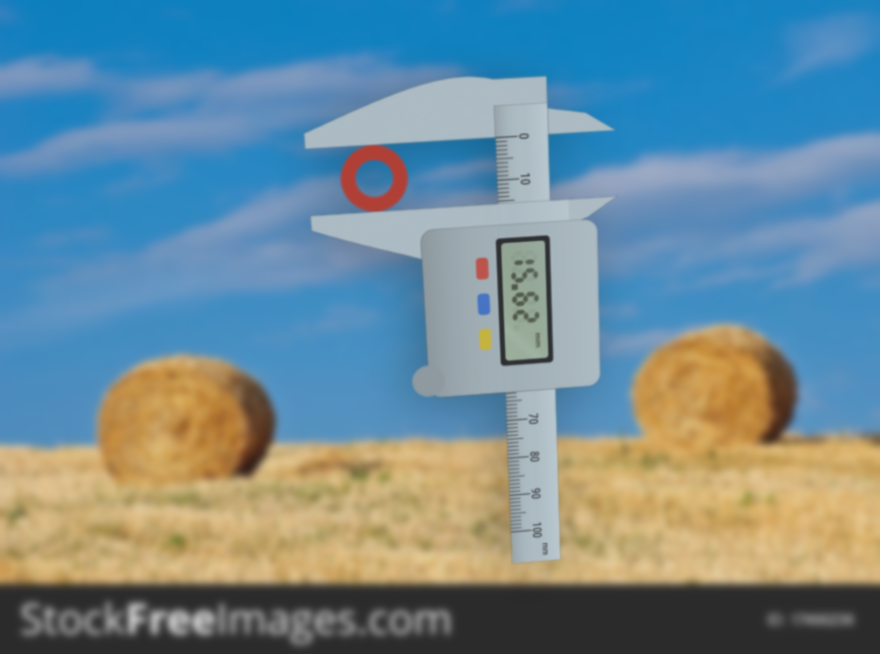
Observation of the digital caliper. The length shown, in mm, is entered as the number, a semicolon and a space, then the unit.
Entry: 15.62; mm
